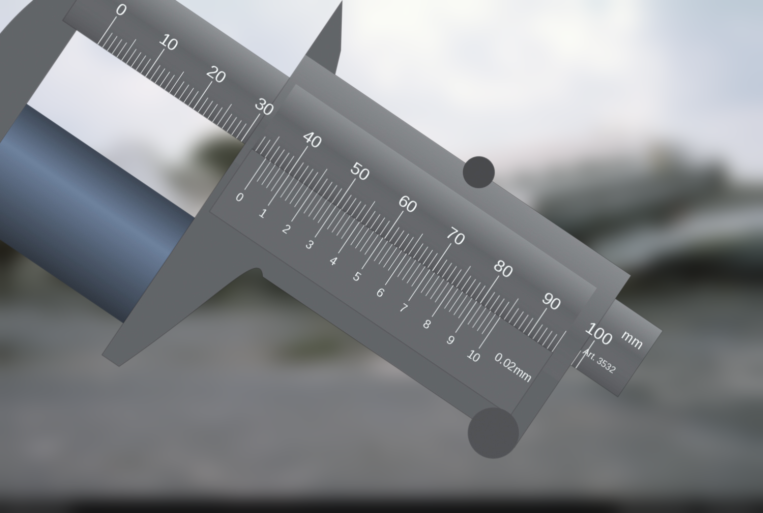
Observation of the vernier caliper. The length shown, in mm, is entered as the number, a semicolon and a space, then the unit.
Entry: 35.2; mm
